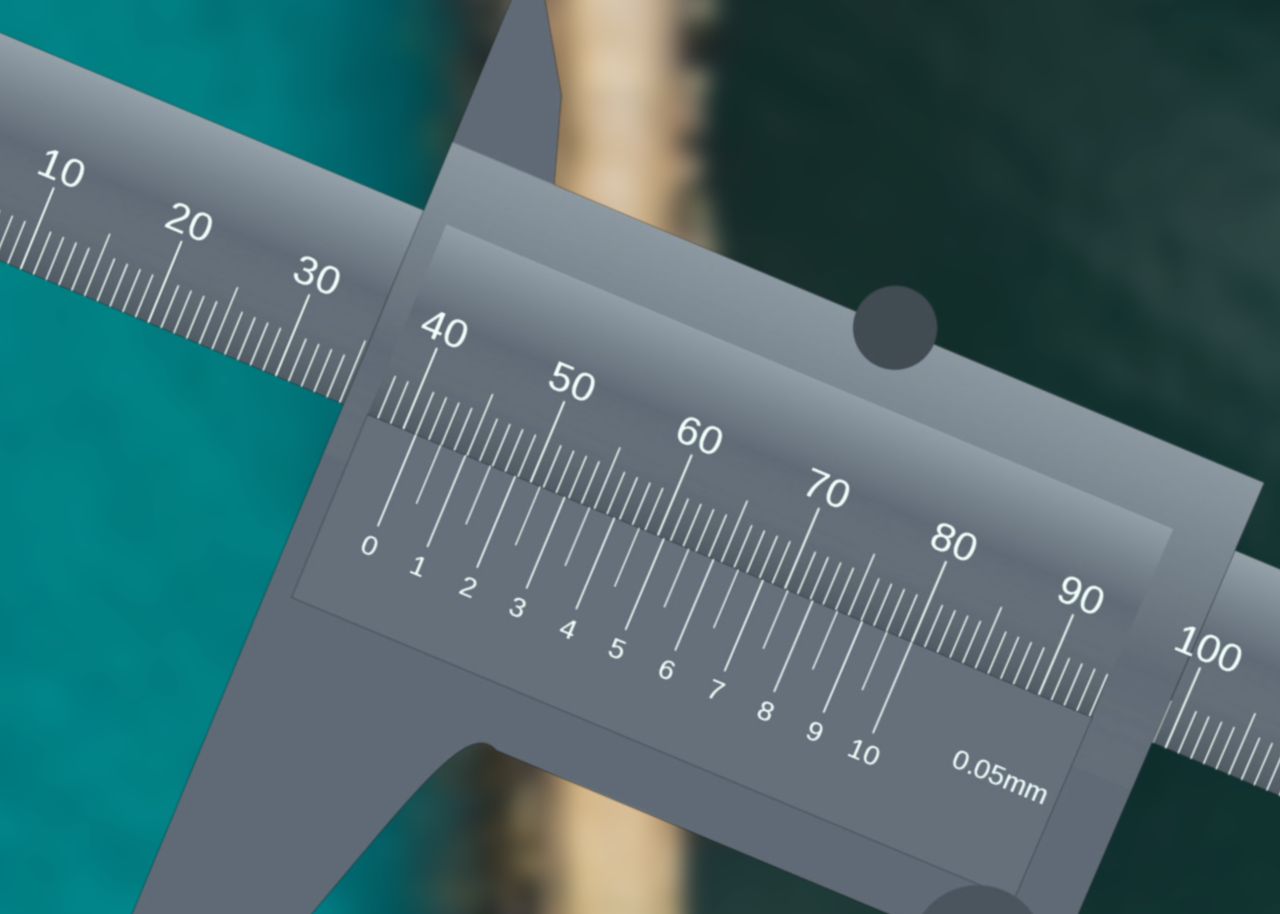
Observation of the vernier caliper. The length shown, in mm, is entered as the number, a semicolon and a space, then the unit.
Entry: 41.0; mm
